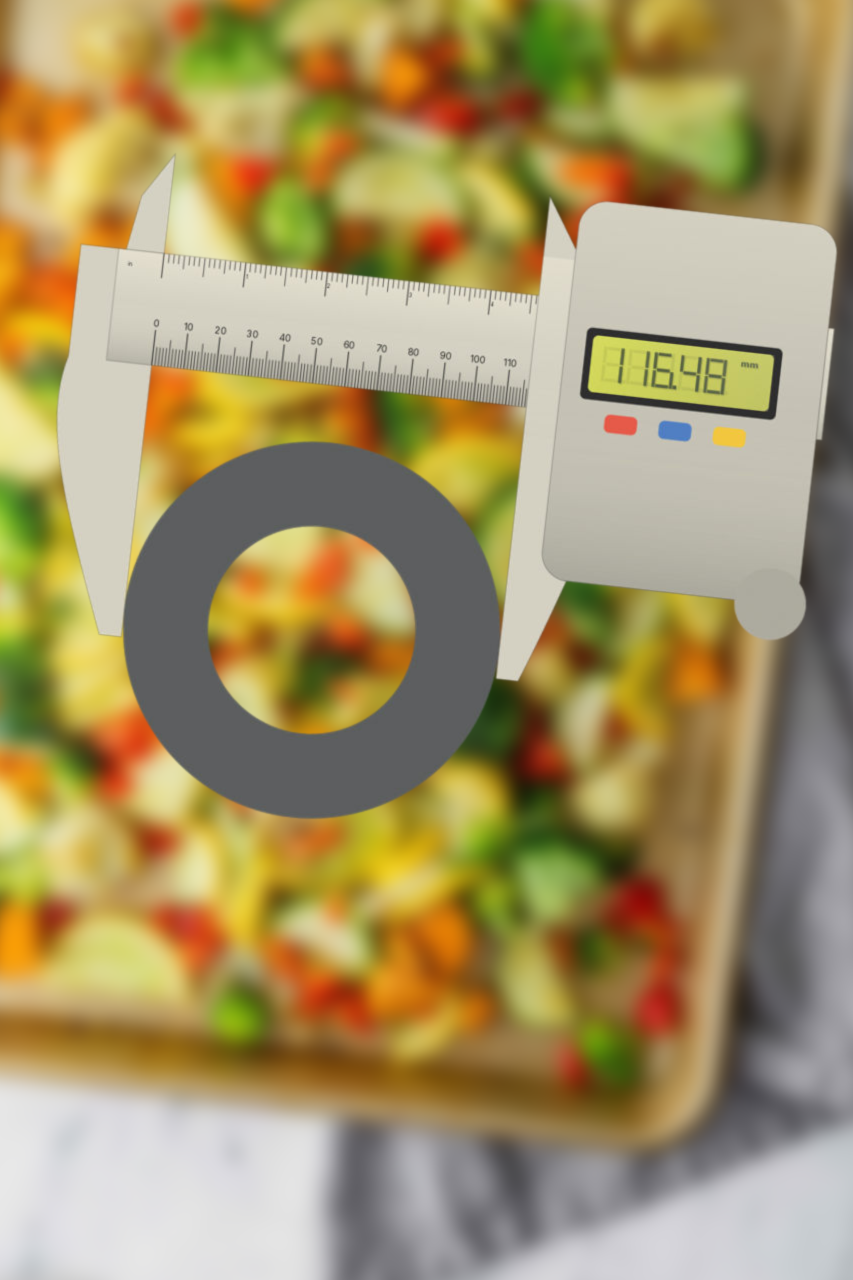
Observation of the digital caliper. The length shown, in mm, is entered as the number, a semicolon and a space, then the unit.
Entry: 116.48; mm
